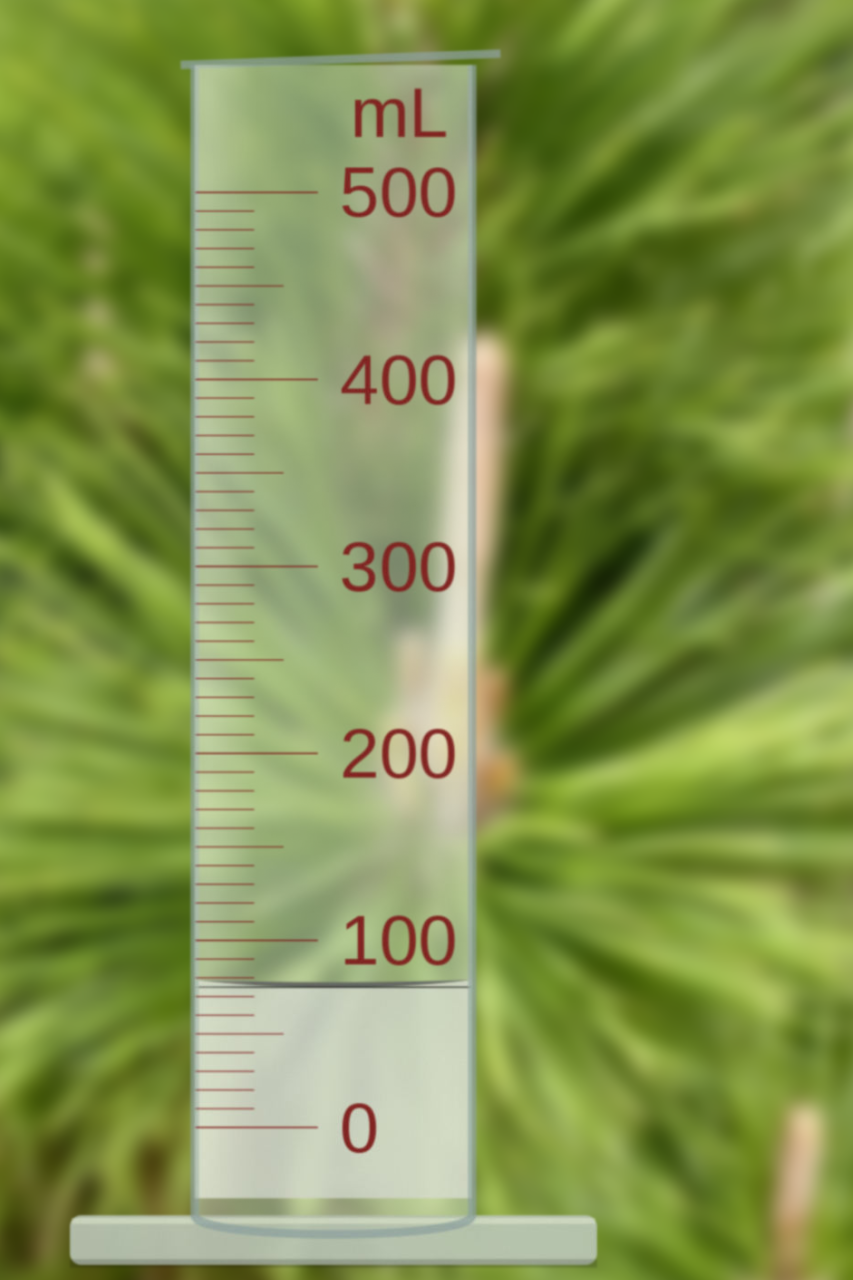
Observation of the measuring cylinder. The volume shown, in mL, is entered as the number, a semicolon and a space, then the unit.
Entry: 75; mL
